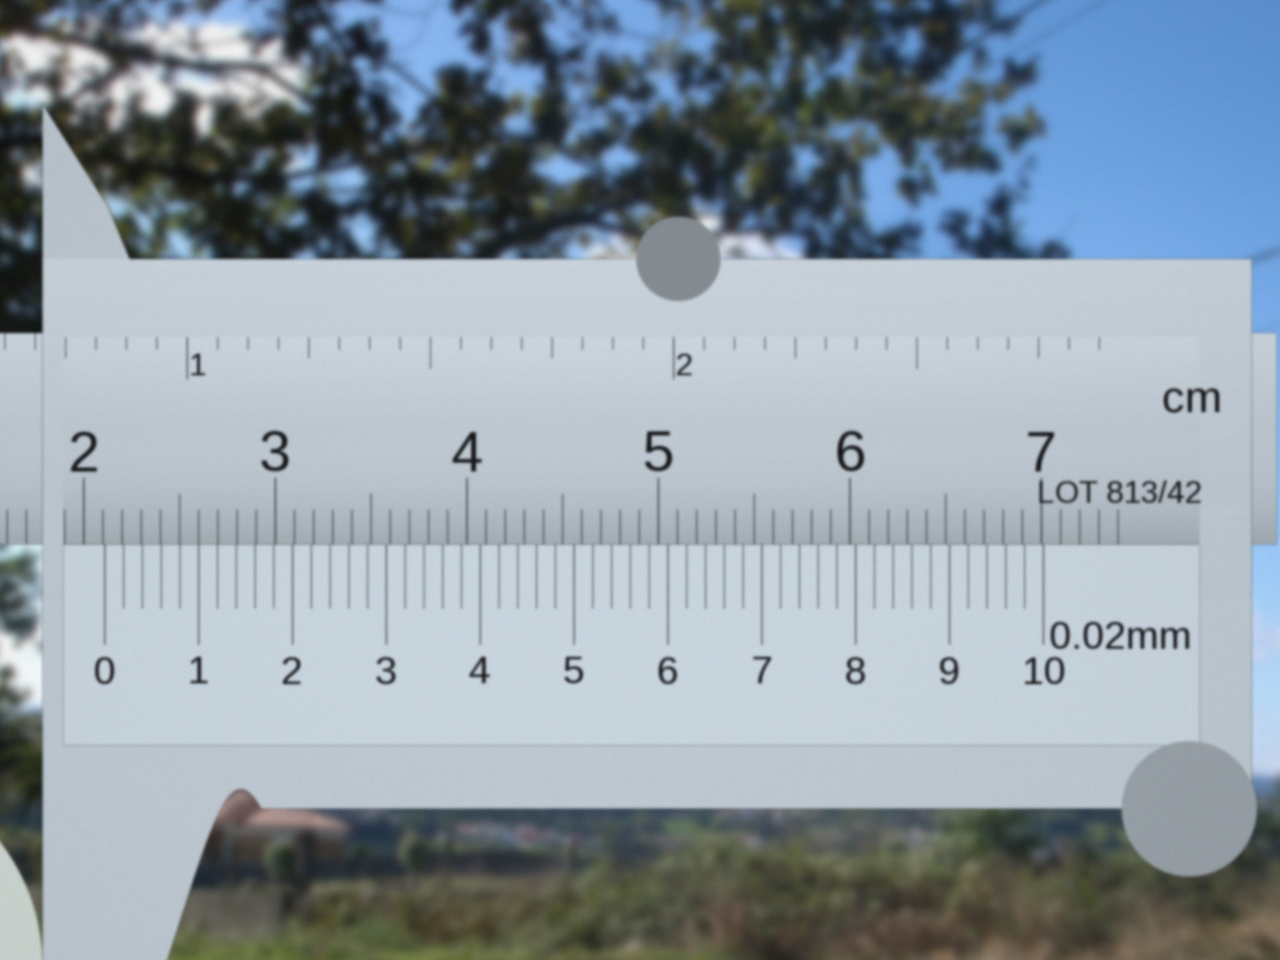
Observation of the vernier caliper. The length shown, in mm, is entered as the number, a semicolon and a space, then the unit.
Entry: 21.1; mm
